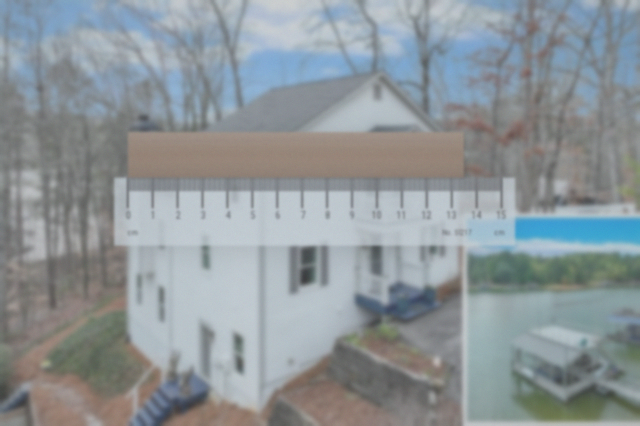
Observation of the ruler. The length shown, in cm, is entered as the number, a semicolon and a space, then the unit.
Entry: 13.5; cm
